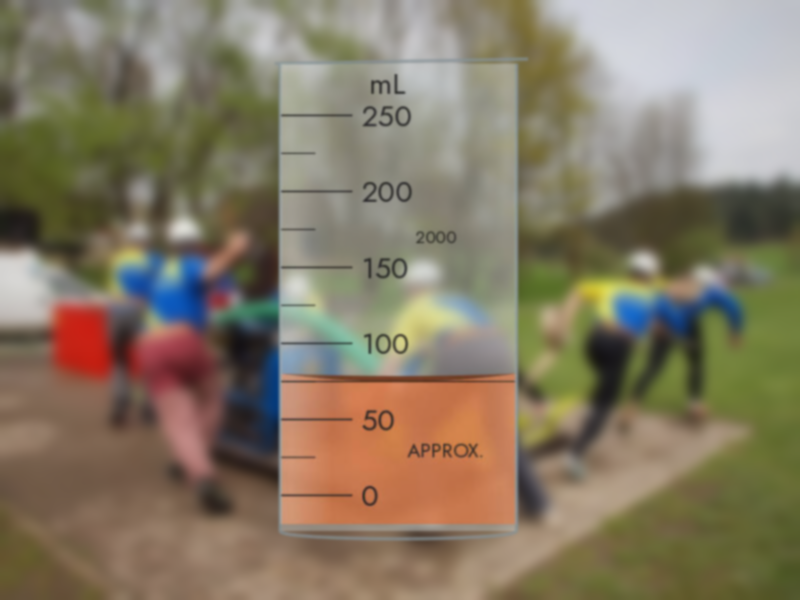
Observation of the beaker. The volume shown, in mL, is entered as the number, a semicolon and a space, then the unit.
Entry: 75; mL
